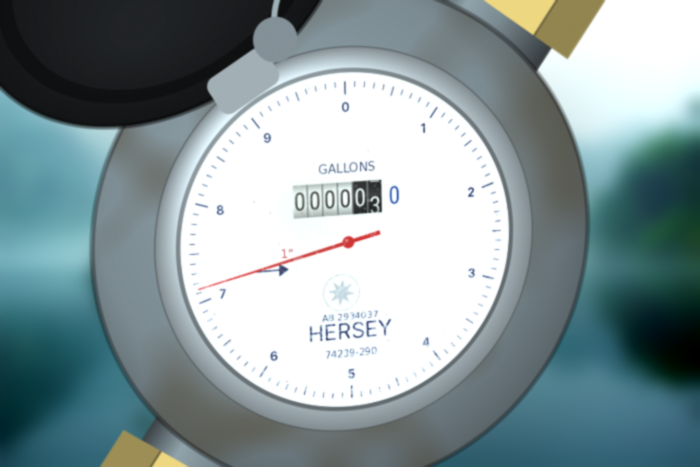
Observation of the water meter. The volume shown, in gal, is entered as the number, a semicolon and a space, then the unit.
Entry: 27.1; gal
